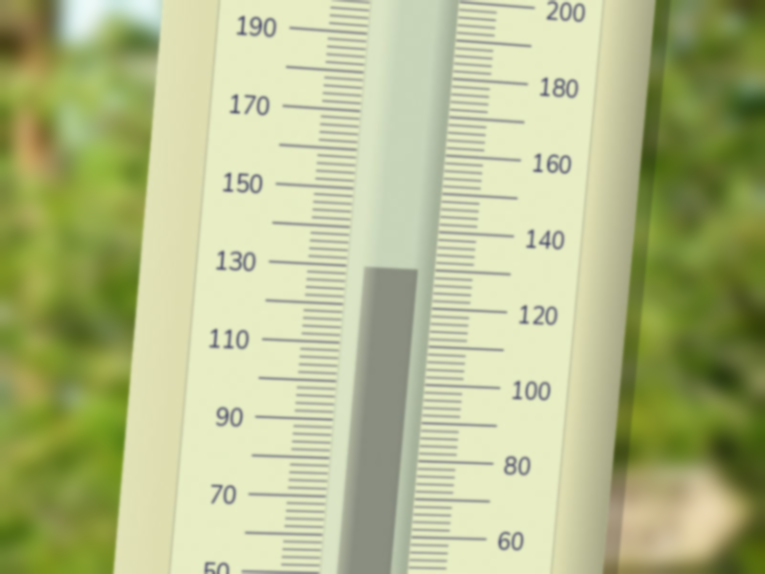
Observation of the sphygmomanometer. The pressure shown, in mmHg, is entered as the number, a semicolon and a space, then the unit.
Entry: 130; mmHg
